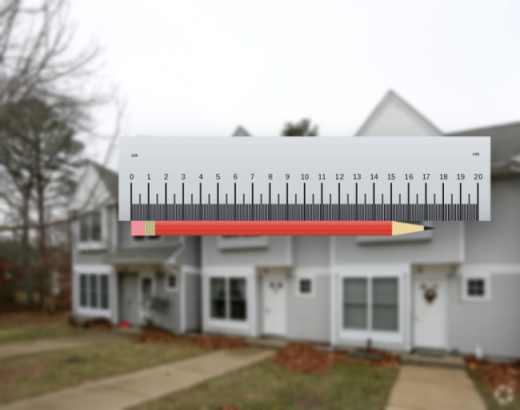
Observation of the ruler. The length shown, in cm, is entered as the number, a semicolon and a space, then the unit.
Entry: 17.5; cm
